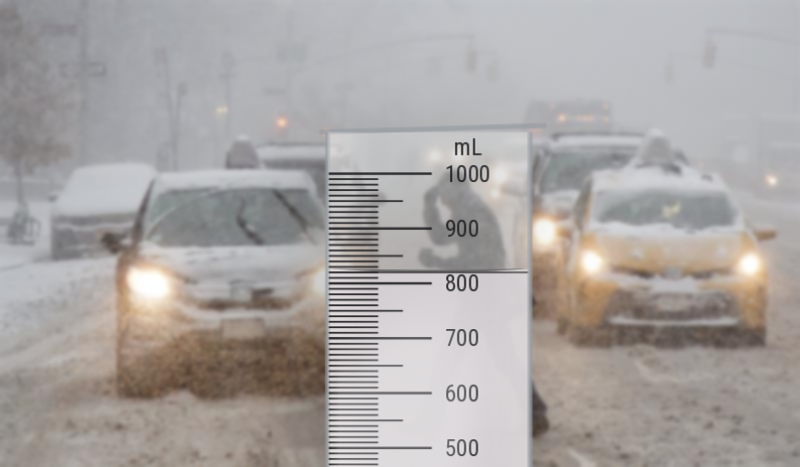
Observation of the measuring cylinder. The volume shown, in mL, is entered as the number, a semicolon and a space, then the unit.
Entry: 820; mL
